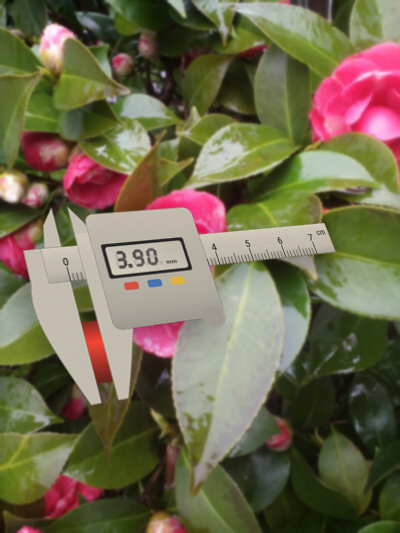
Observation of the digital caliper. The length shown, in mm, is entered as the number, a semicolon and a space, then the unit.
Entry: 3.90; mm
